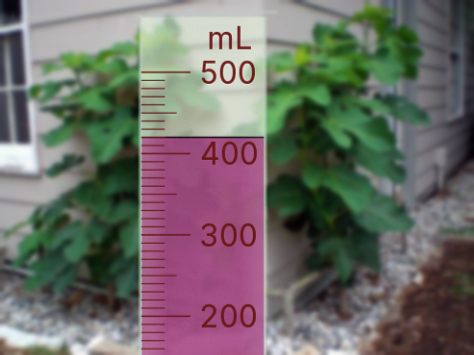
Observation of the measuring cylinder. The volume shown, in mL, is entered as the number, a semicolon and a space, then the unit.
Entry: 420; mL
